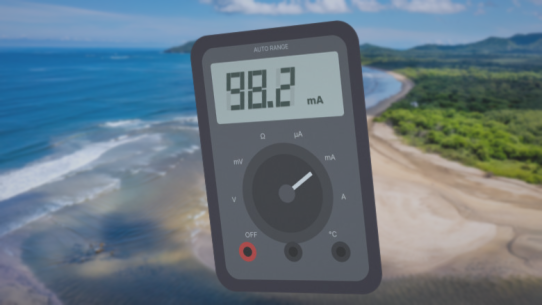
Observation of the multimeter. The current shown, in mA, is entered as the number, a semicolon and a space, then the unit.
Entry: 98.2; mA
